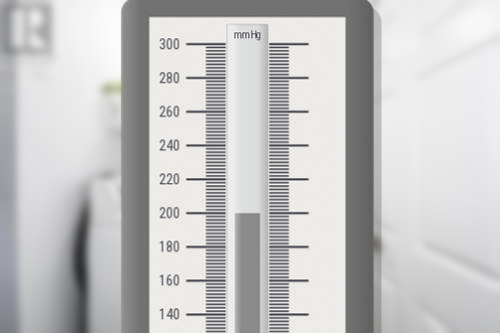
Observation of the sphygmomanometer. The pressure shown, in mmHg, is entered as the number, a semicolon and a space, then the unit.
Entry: 200; mmHg
